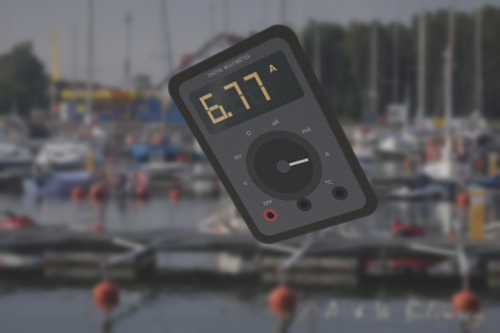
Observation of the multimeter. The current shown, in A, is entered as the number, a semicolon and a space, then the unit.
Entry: 6.77; A
